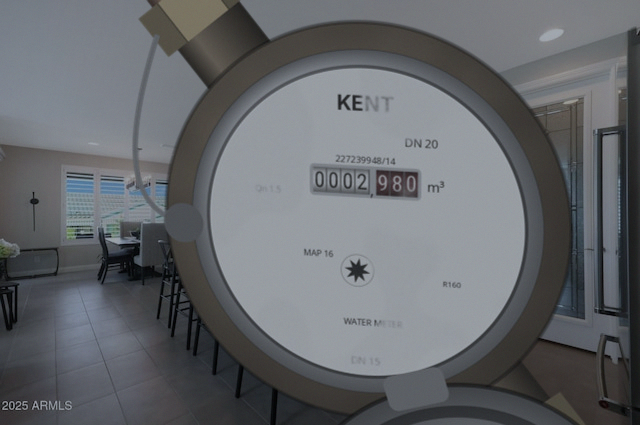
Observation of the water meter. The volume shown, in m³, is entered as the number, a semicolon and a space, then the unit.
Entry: 2.980; m³
